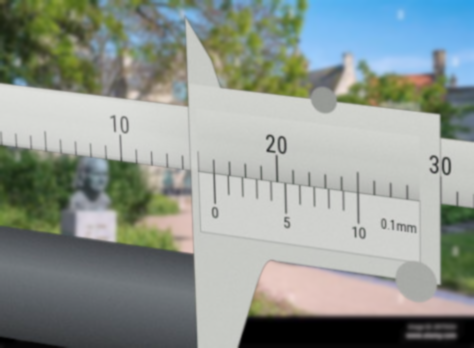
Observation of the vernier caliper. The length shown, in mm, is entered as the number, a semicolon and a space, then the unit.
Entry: 16.0; mm
